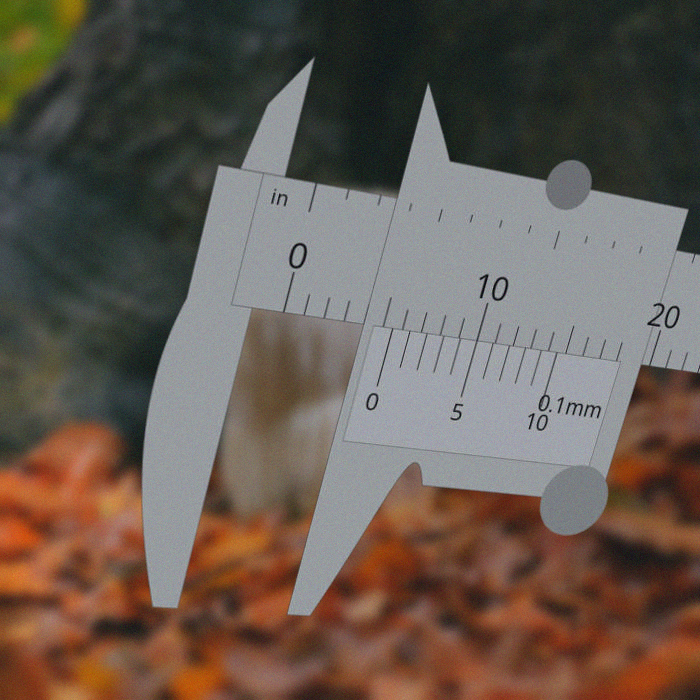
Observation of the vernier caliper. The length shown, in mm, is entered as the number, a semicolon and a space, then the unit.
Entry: 5.5; mm
